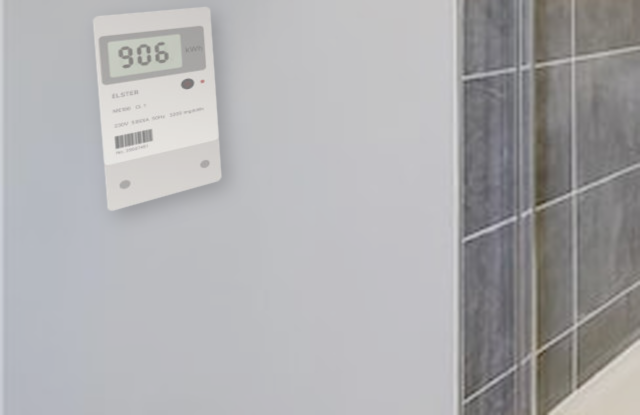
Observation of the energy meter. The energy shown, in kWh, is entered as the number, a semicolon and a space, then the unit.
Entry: 906; kWh
